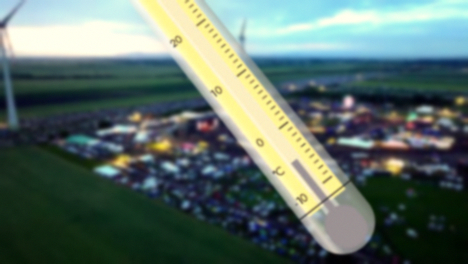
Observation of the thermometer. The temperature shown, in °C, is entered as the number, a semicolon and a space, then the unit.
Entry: -5; °C
